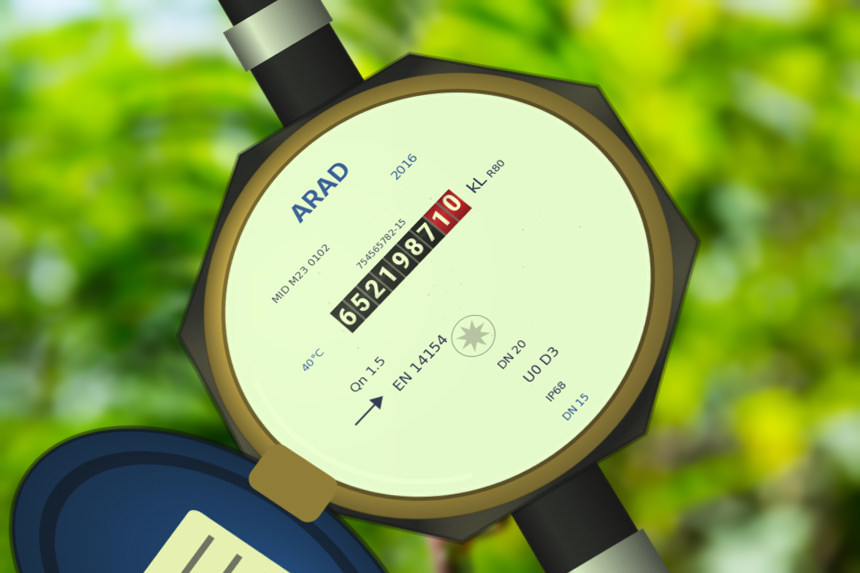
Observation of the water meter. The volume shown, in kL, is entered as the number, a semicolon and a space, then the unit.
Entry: 6521987.10; kL
